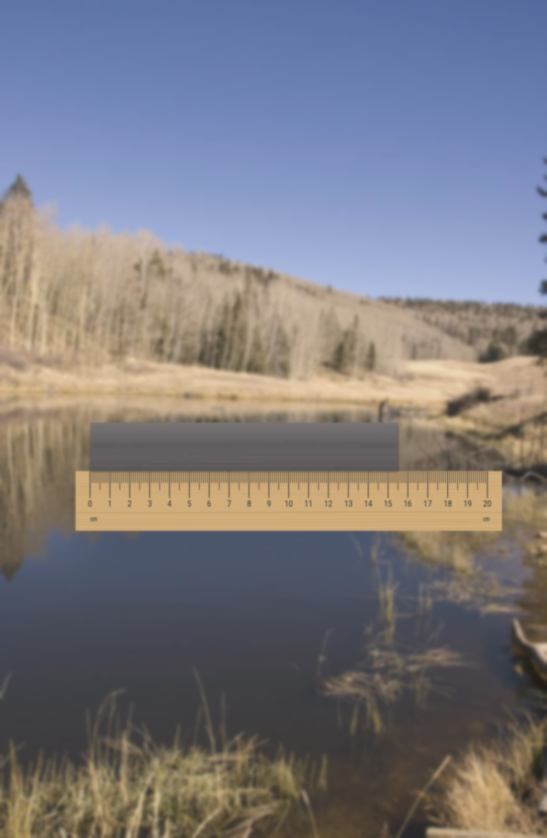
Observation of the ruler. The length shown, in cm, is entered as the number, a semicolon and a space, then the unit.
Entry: 15.5; cm
